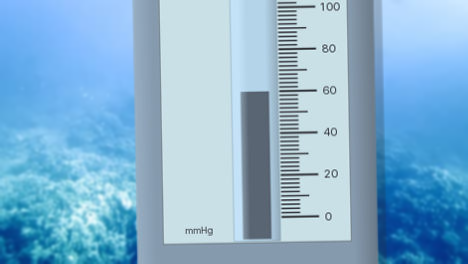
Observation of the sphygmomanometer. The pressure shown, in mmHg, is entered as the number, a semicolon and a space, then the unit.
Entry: 60; mmHg
